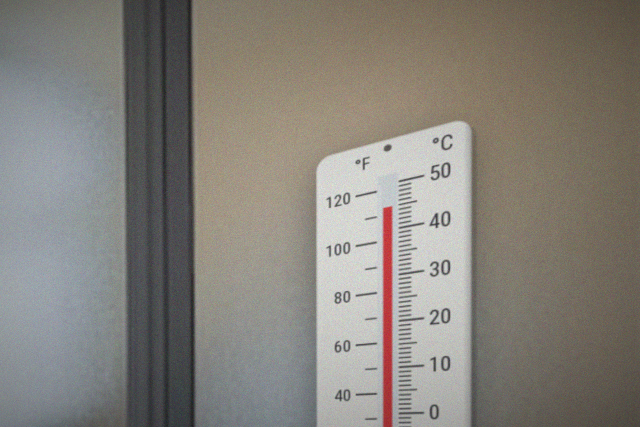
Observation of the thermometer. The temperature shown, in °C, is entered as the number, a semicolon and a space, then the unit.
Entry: 45; °C
